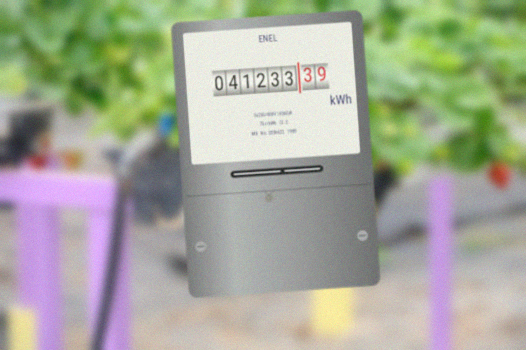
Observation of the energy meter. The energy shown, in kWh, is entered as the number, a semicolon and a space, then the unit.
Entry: 41233.39; kWh
